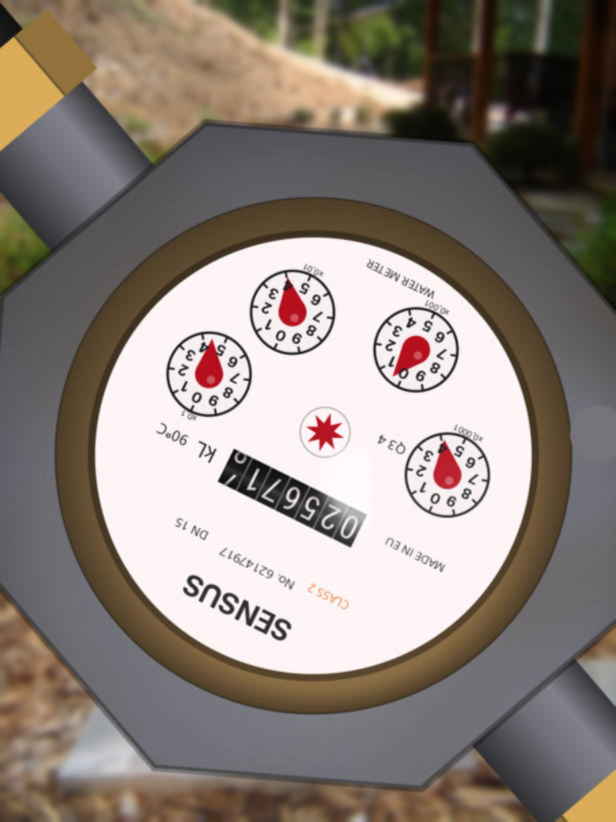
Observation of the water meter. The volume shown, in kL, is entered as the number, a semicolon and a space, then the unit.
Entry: 256717.4404; kL
